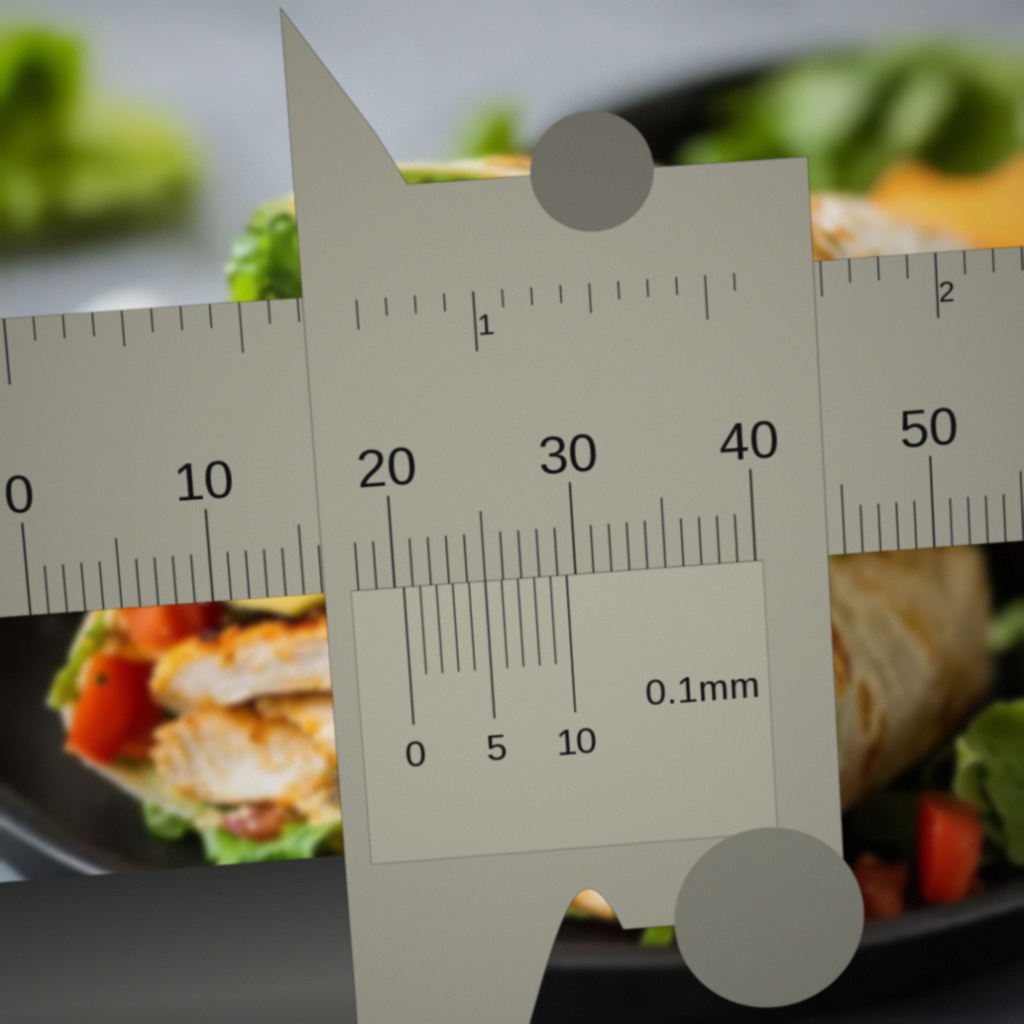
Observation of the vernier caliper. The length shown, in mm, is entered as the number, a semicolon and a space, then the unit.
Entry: 20.5; mm
